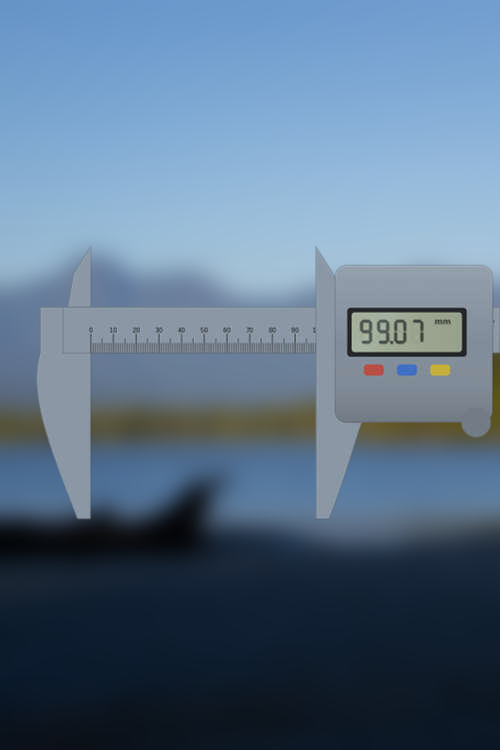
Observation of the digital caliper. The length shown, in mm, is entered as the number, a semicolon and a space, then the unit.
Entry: 99.07; mm
